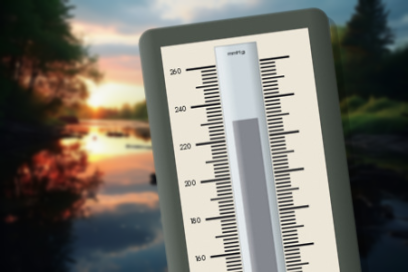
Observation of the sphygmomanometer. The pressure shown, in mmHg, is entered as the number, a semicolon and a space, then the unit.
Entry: 230; mmHg
